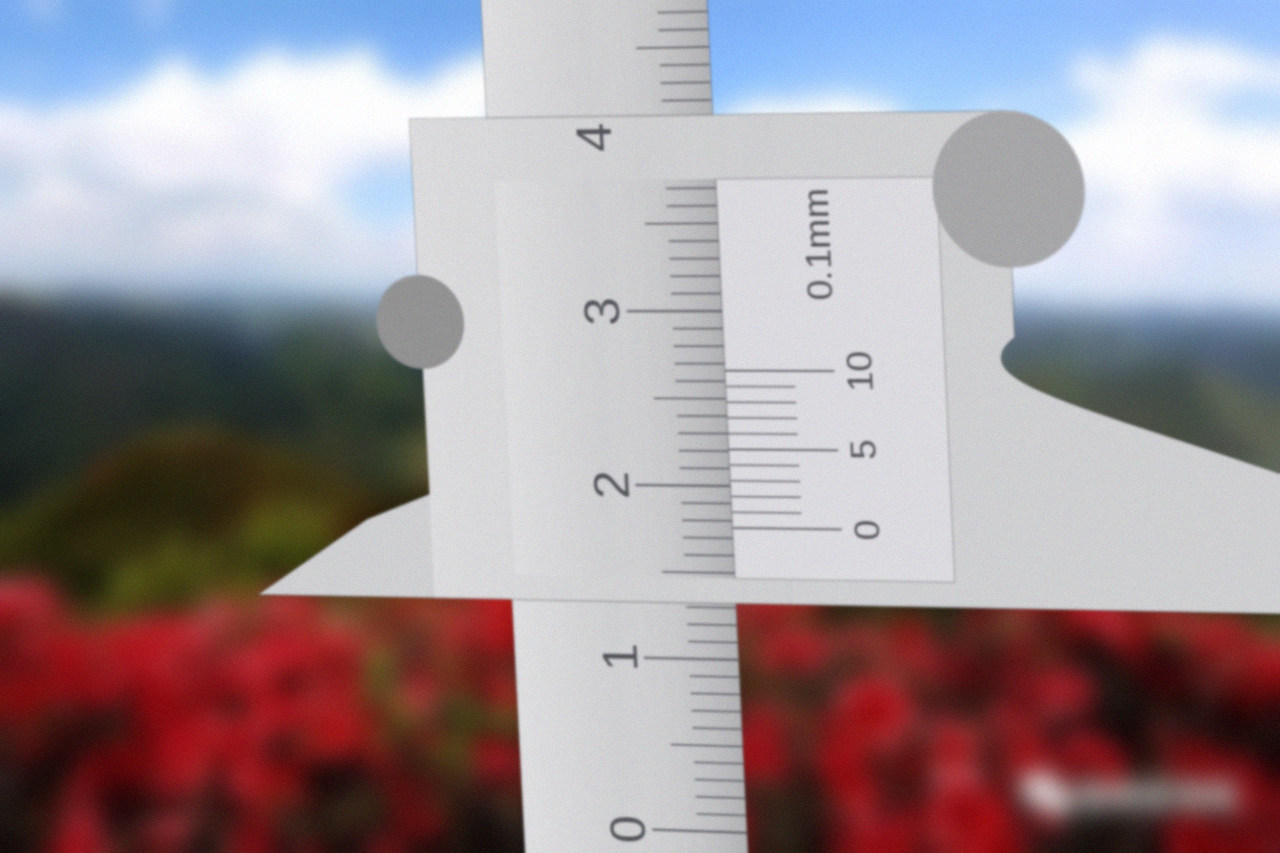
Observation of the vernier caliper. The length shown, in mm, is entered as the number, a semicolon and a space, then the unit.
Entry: 17.6; mm
